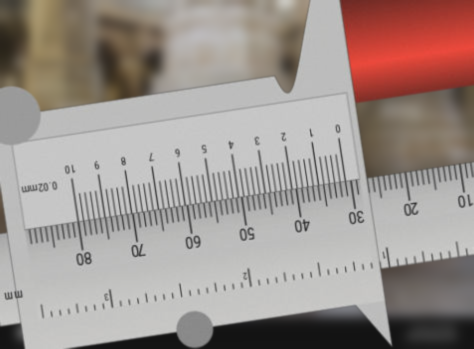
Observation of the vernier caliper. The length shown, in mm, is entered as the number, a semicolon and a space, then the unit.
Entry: 31.0; mm
